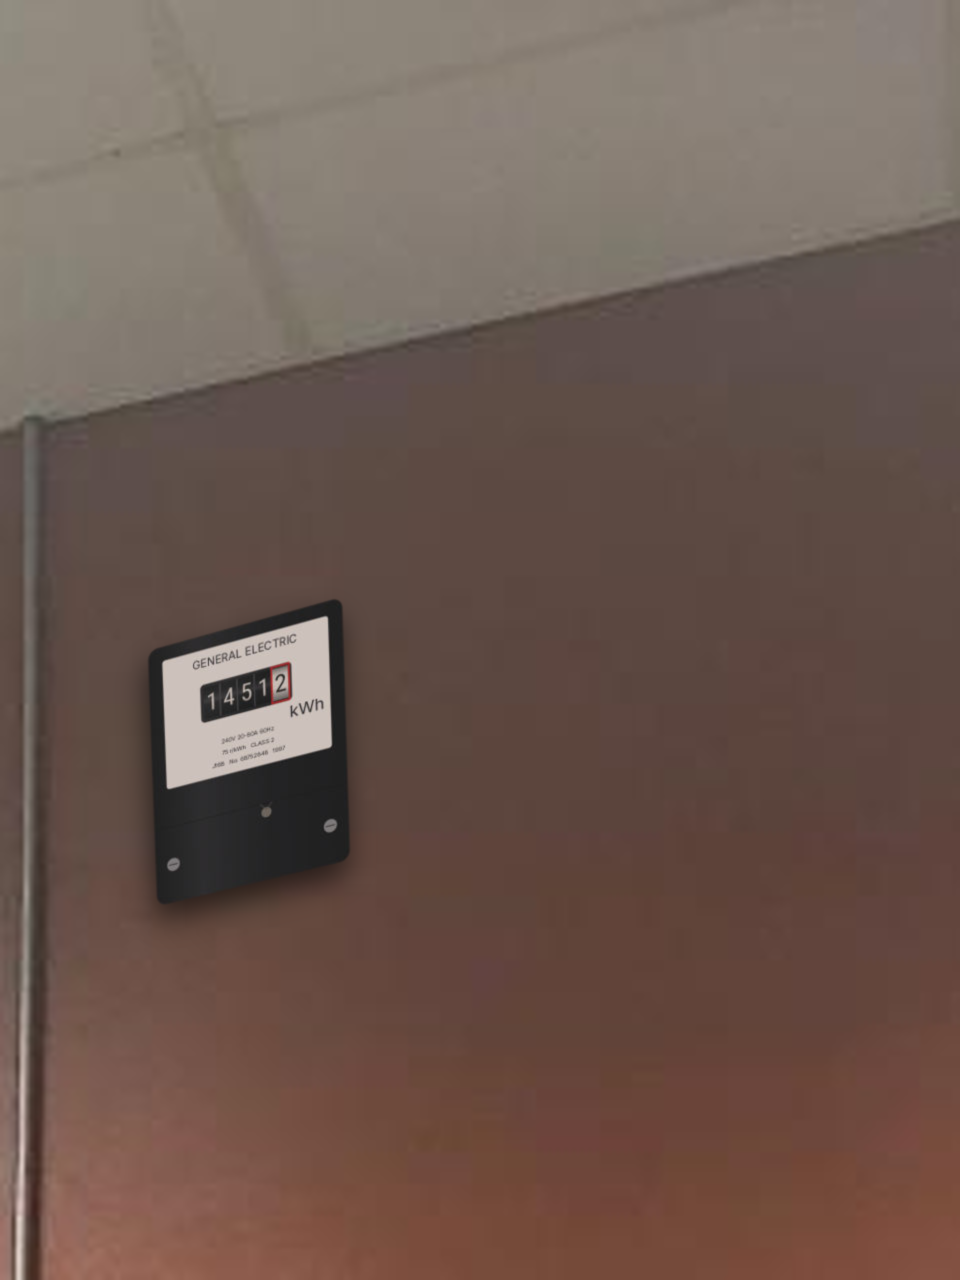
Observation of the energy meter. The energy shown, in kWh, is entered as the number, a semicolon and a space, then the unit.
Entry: 1451.2; kWh
